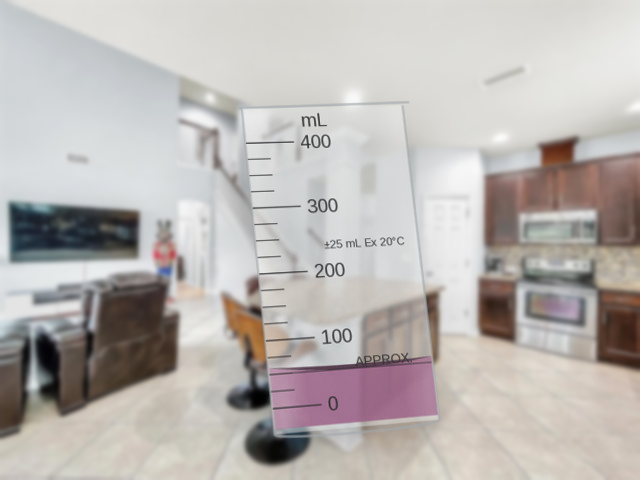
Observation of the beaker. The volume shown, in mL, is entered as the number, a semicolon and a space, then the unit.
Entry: 50; mL
